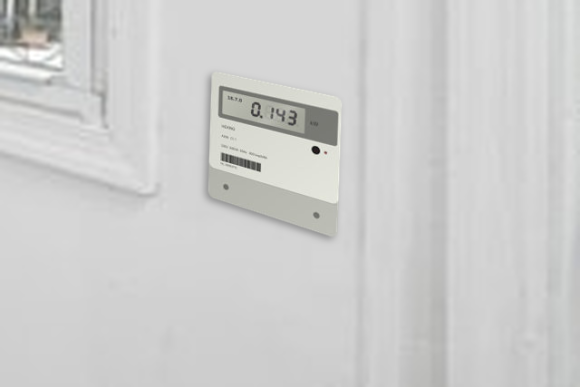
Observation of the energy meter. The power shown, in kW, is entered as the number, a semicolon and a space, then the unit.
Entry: 0.143; kW
